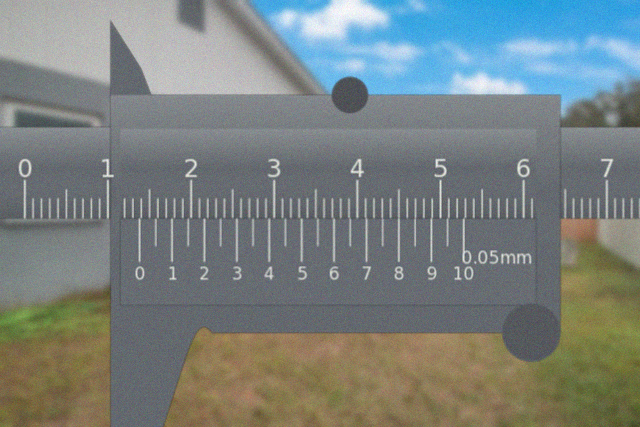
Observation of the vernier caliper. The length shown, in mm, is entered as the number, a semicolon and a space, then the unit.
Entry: 13.8; mm
